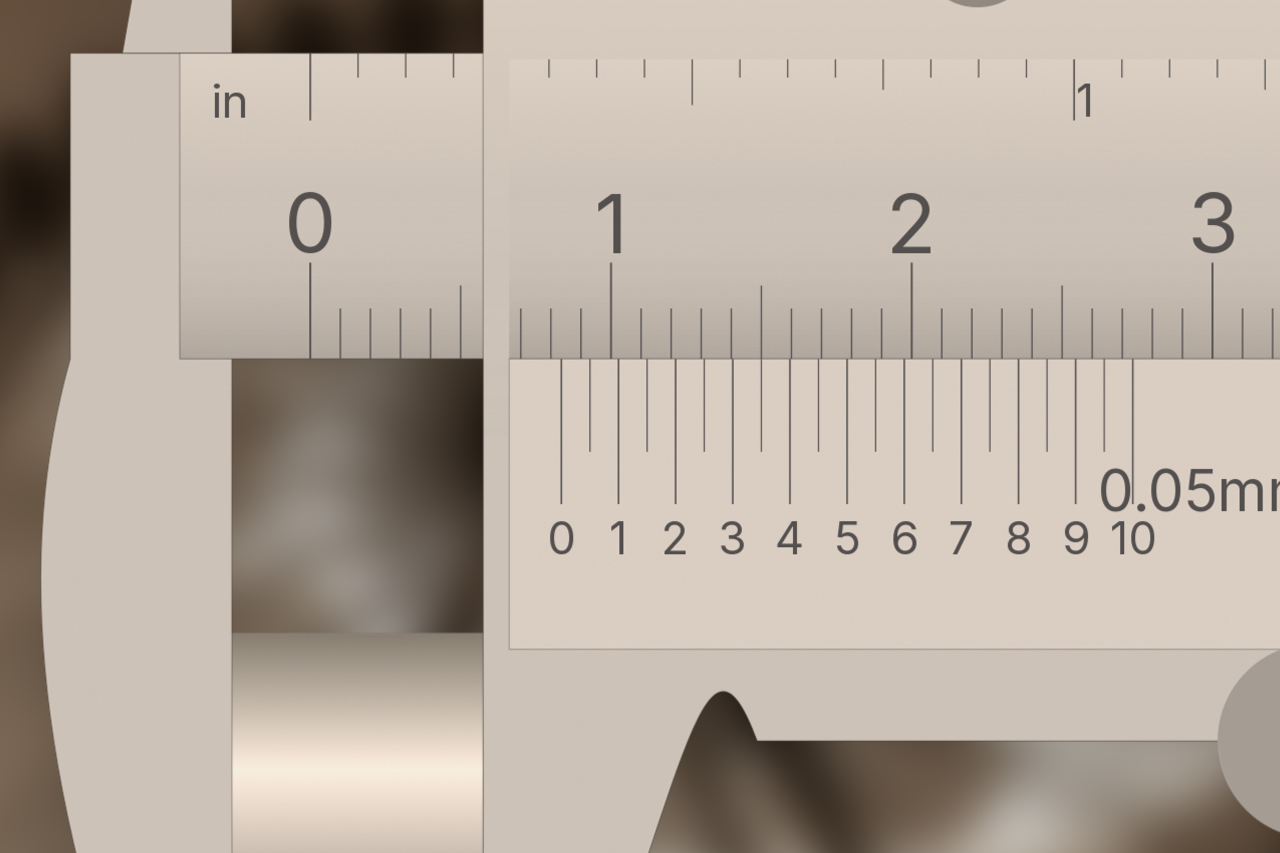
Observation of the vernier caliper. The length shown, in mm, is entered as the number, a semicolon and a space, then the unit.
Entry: 8.35; mm
